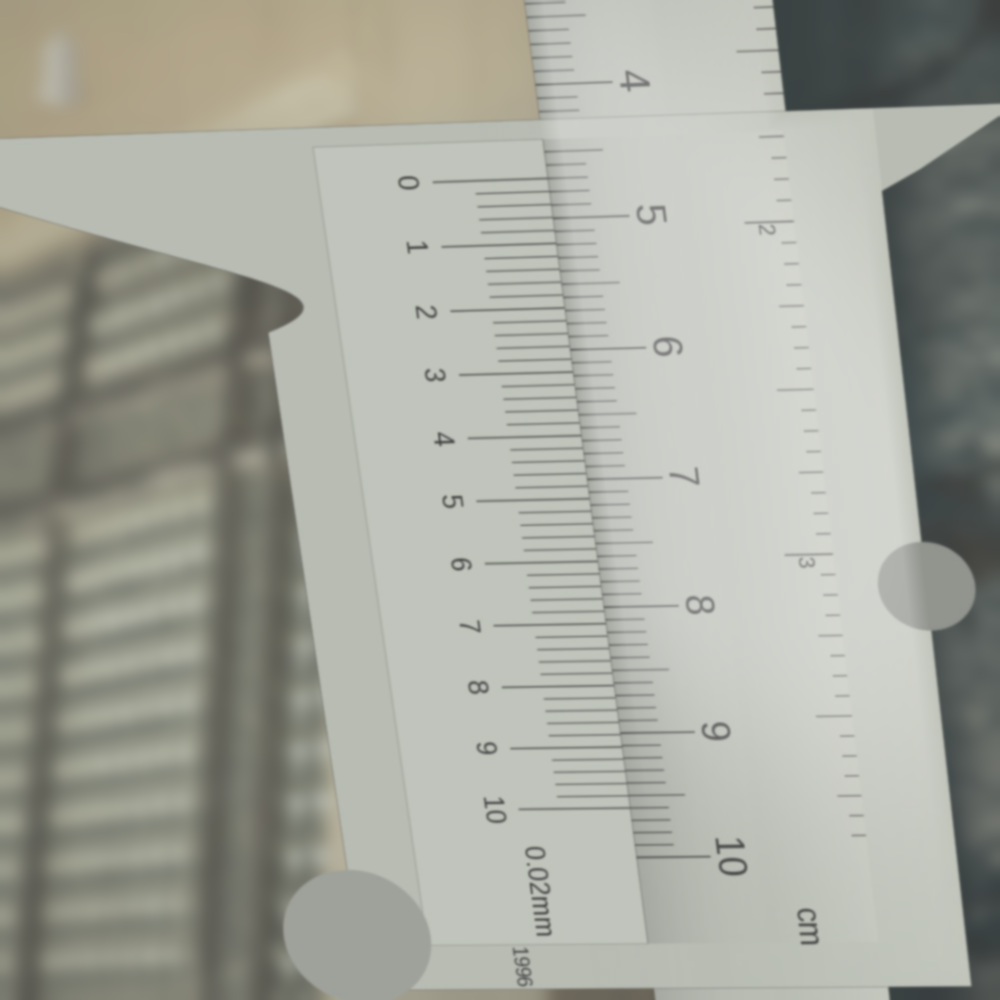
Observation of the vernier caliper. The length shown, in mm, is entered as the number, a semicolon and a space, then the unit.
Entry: 47.0; mm
